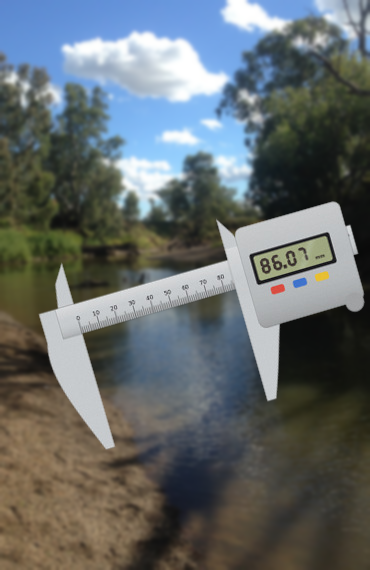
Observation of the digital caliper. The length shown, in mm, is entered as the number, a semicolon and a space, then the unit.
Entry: 86.07; mm
